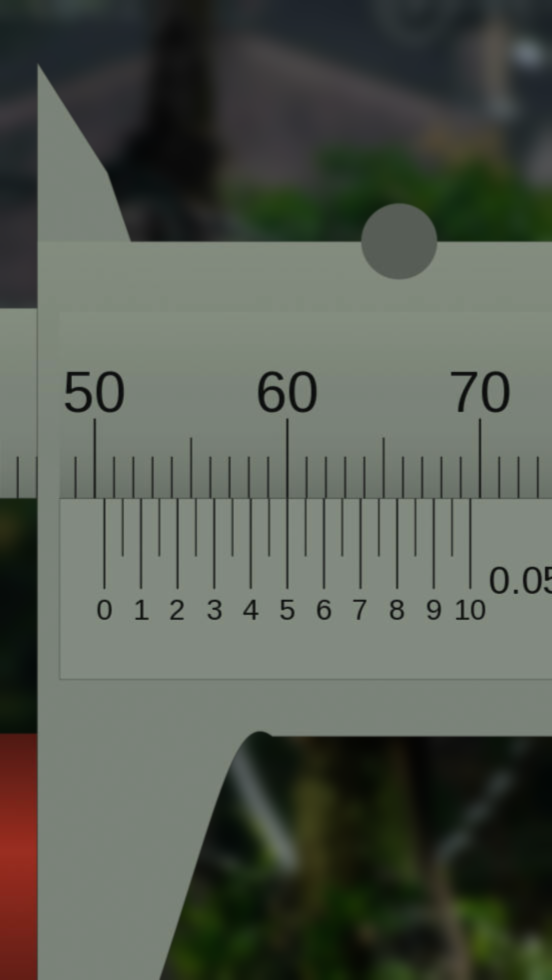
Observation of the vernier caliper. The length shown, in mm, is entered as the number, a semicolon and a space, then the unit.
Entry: 50.5; mm
